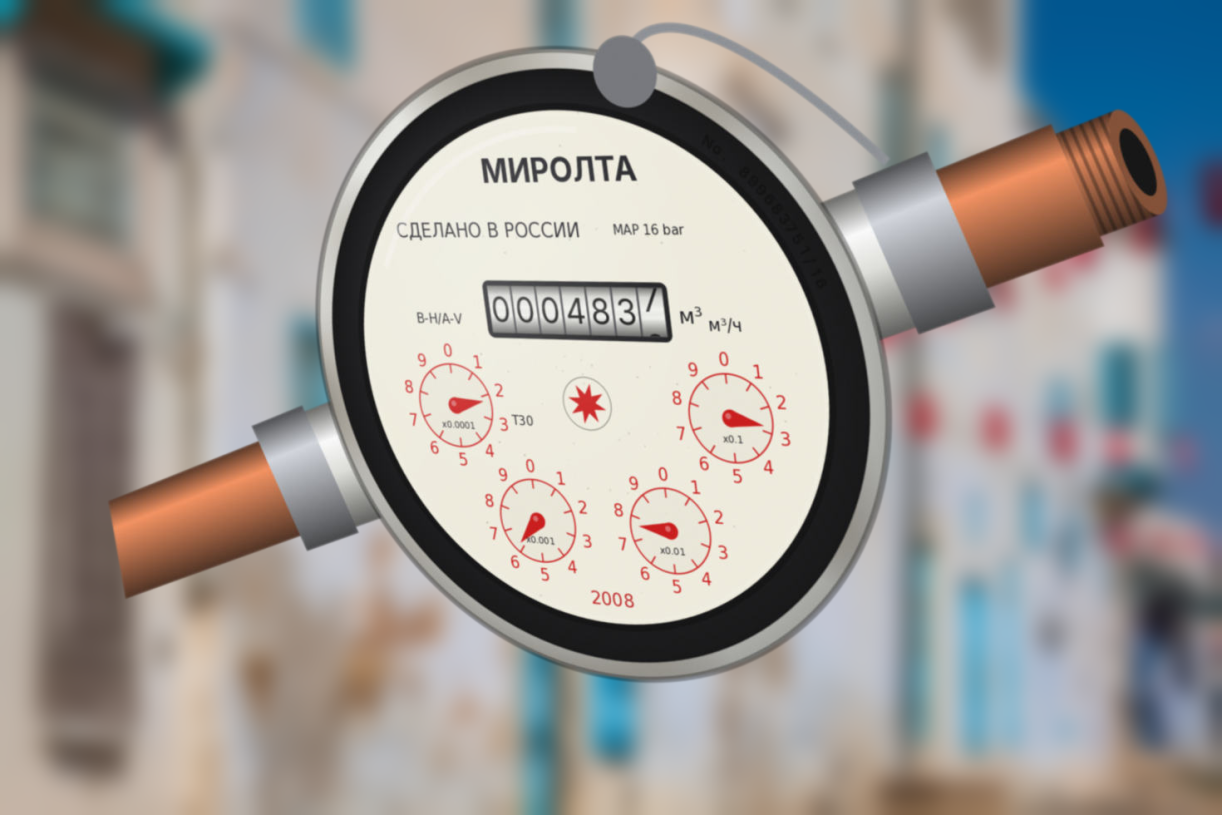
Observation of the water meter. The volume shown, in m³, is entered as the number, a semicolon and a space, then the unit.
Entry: 4837.2762; m³
